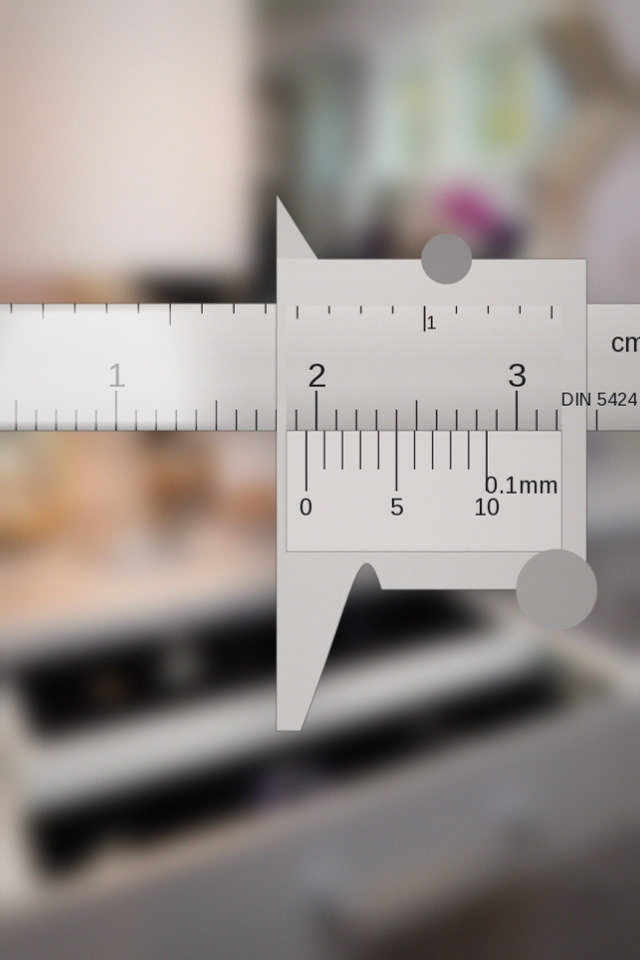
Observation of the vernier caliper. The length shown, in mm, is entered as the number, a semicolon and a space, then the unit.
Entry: 19.5; mm
